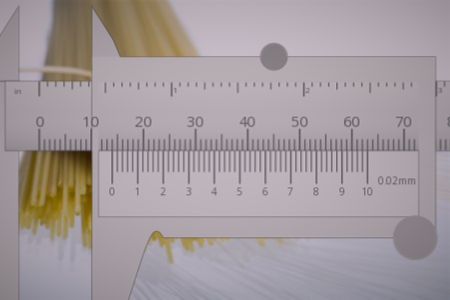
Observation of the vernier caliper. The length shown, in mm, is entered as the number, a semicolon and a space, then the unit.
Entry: 14.0; mm
